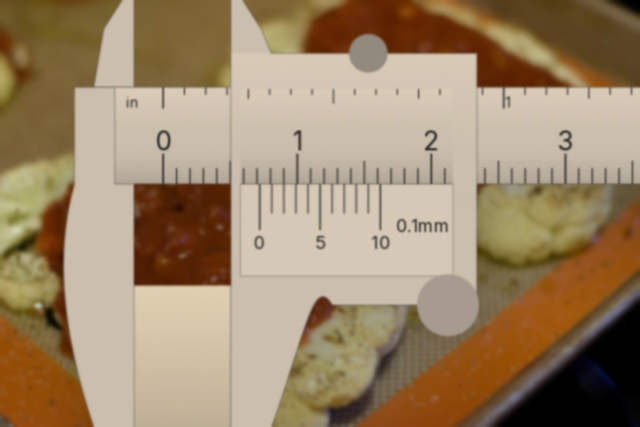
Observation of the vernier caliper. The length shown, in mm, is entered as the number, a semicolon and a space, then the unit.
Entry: 7.2; mm
